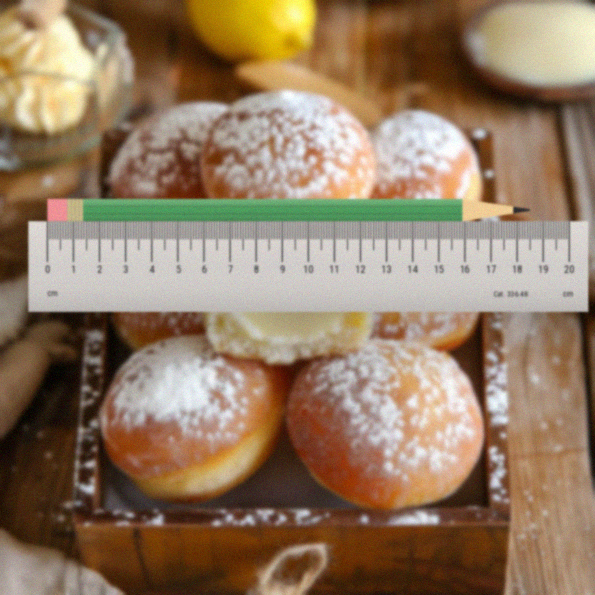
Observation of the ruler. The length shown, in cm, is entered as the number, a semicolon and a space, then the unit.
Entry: 18.5; cm
